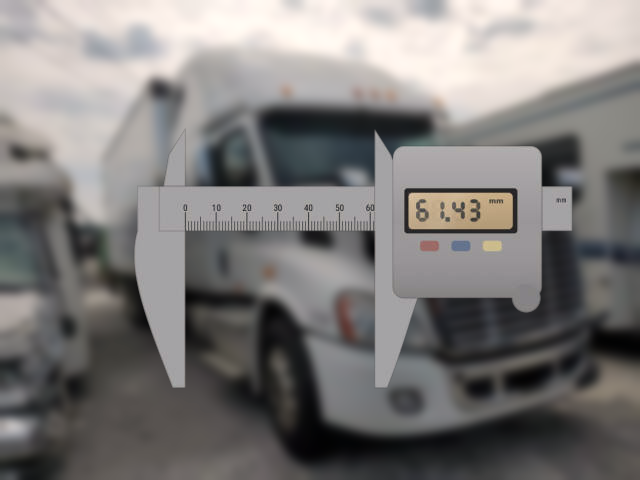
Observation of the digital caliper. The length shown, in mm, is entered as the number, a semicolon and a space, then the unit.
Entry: 61.43; mm
